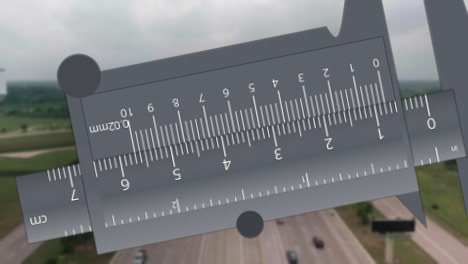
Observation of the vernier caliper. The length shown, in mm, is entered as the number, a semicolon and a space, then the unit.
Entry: 8.0; mm
